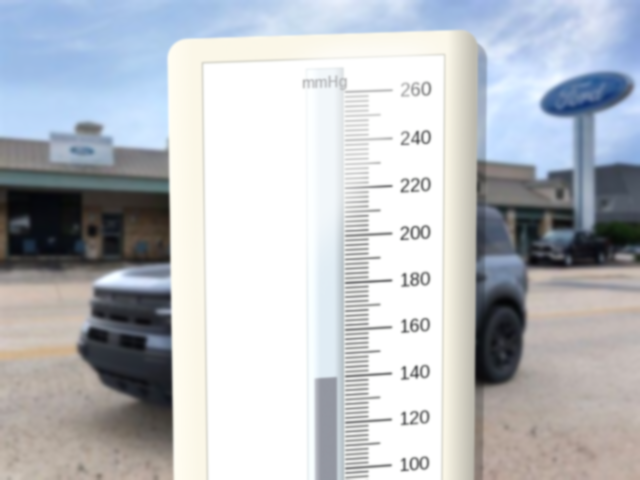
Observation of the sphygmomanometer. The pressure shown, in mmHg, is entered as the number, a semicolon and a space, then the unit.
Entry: 140; mmHg
